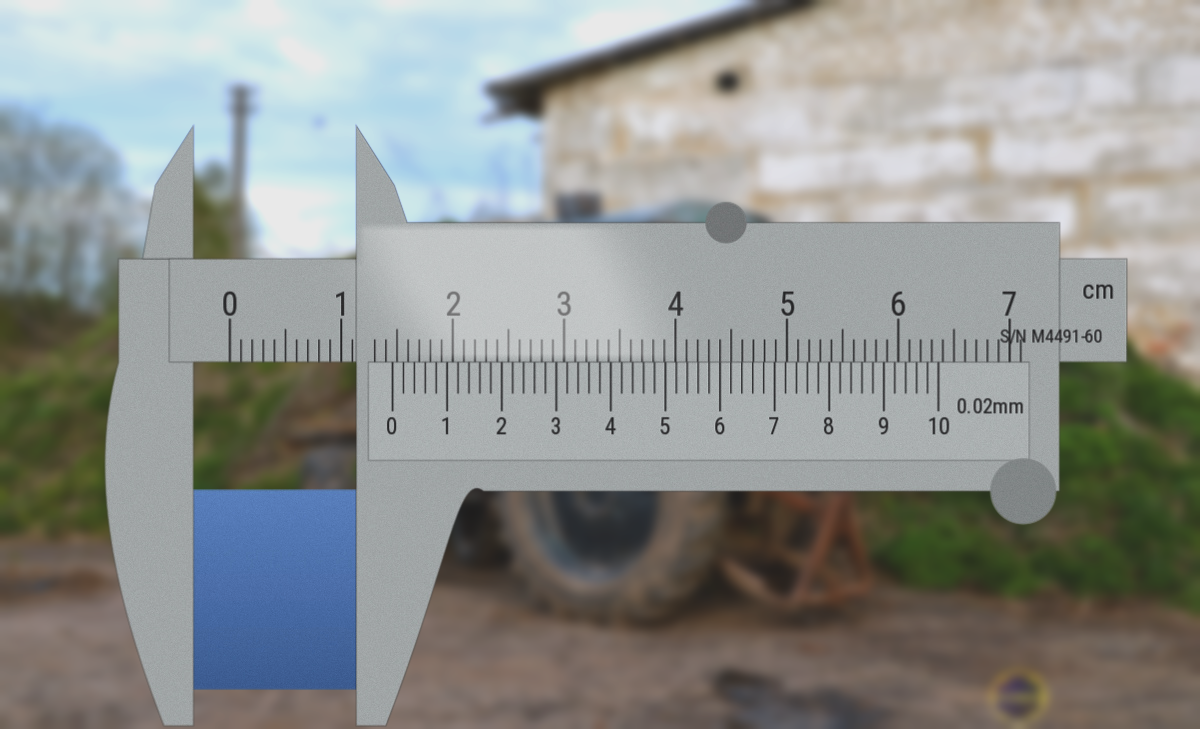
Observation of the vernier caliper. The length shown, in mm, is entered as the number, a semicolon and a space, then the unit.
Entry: 14.6; mm
